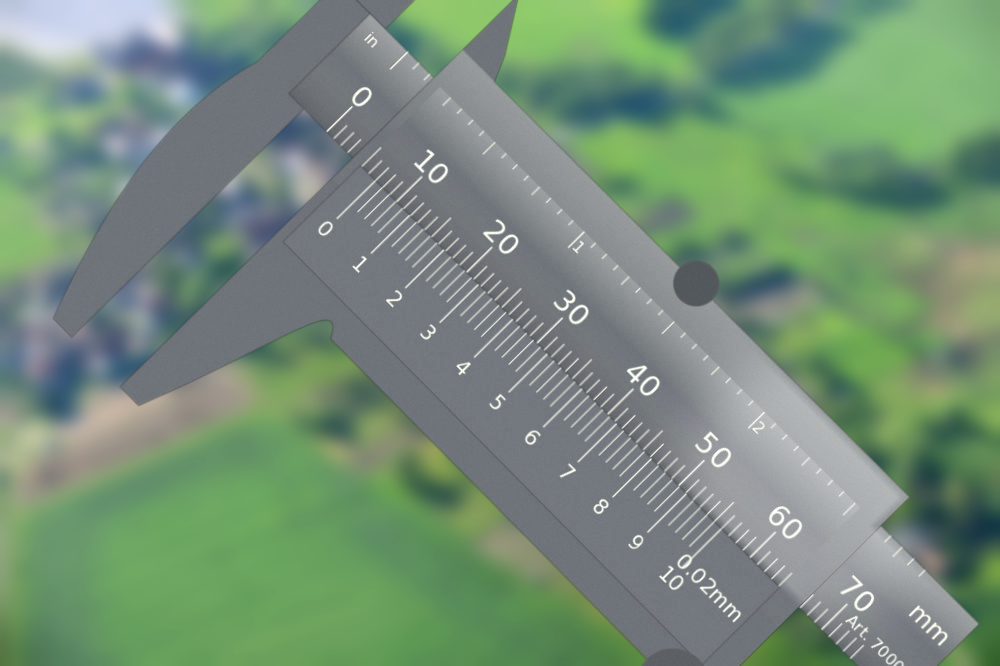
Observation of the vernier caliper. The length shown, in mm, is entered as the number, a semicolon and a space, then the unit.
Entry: 7.0; mm
